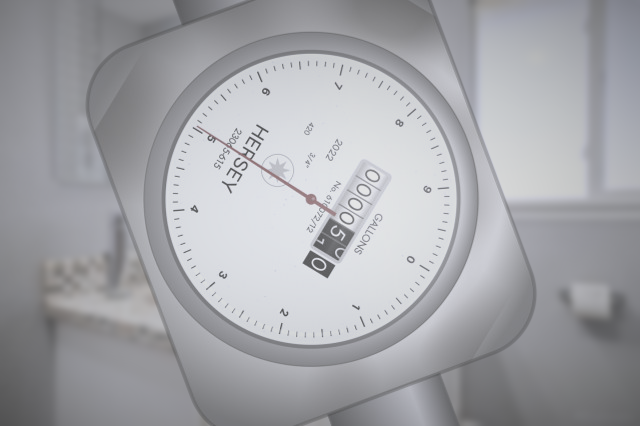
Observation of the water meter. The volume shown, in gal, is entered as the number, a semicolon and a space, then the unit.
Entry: 505.0; gal
